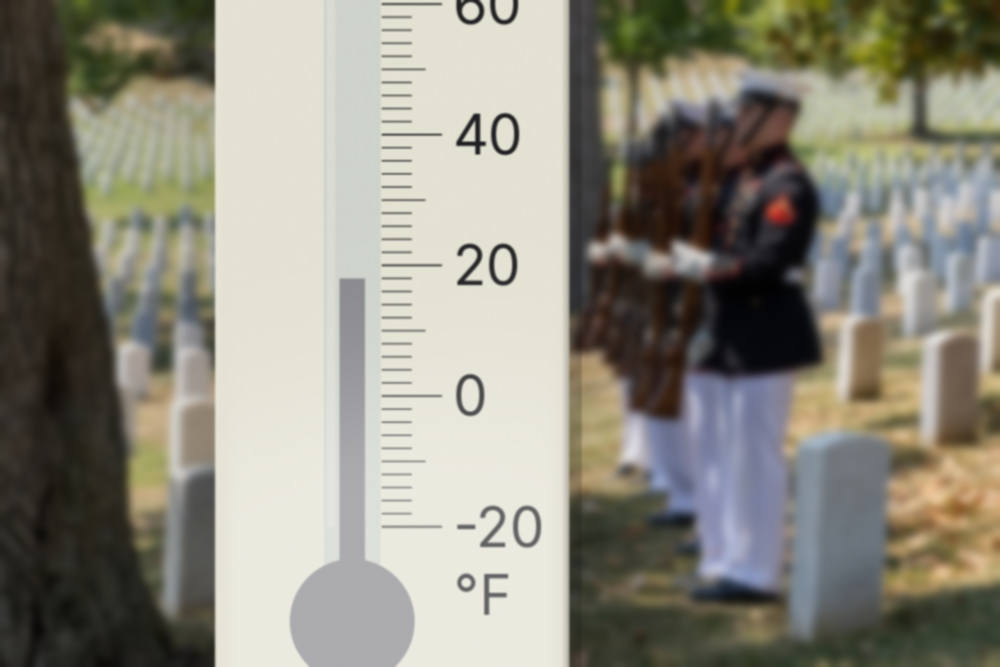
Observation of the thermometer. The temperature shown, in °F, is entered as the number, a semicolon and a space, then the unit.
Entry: 18; °F
